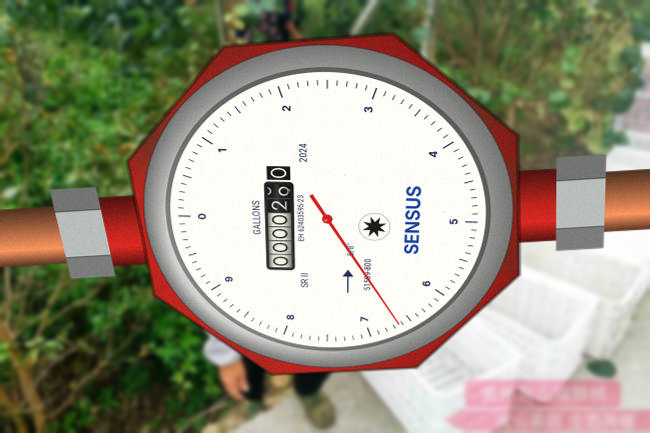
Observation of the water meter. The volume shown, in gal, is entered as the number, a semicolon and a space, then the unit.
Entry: 286.6; gal
